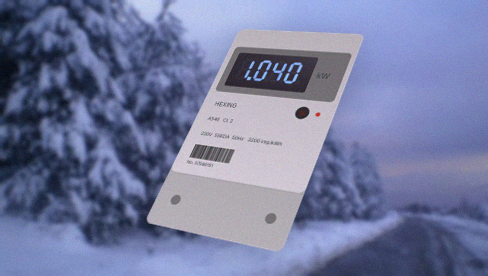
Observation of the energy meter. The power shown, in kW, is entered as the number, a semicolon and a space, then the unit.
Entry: 1.040; kW
